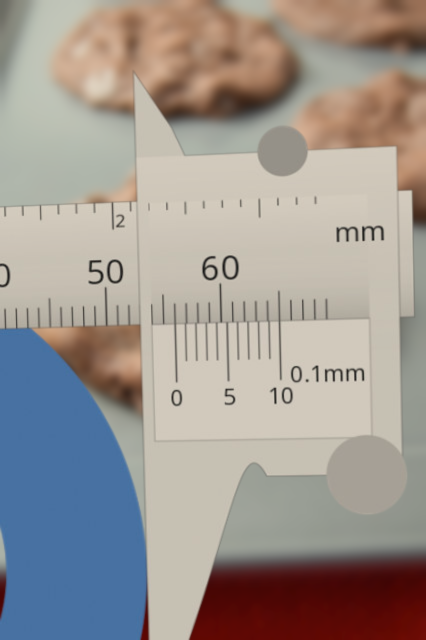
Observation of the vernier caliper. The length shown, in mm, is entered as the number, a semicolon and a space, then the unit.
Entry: 56.0; mm
